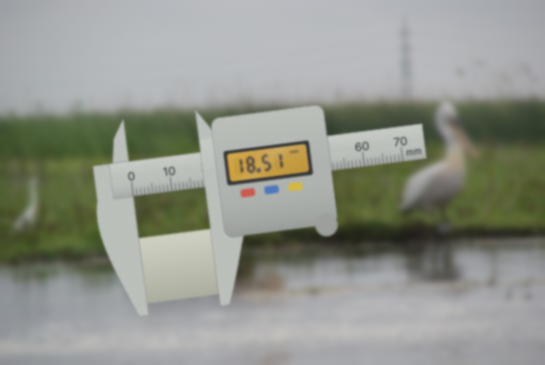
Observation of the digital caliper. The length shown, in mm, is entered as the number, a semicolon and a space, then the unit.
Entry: 18.51; mm
